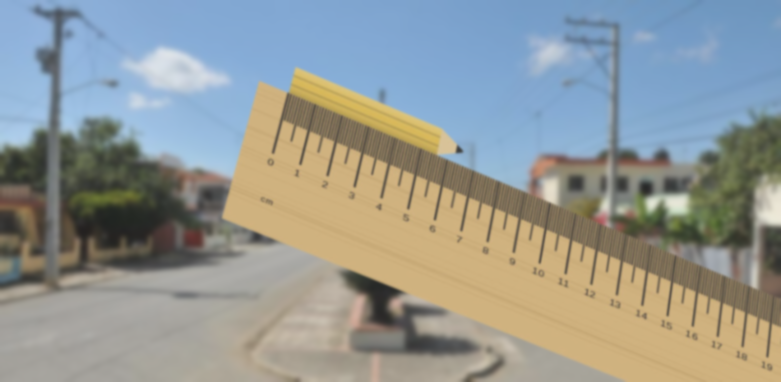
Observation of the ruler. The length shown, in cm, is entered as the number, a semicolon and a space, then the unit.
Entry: 6.5; cm
